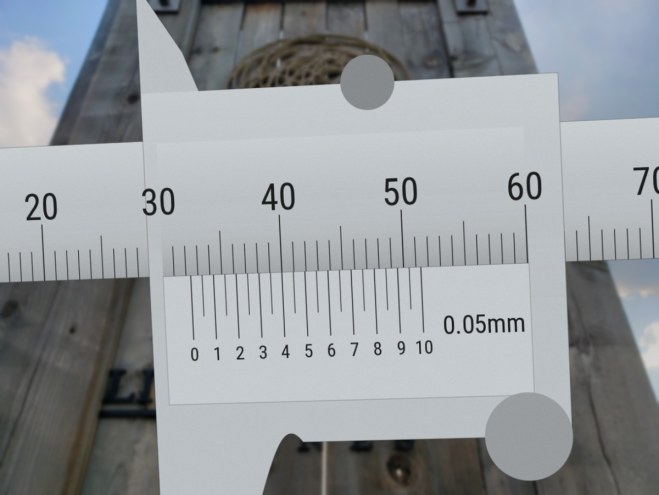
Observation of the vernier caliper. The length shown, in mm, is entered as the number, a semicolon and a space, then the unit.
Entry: 32.4; mm
